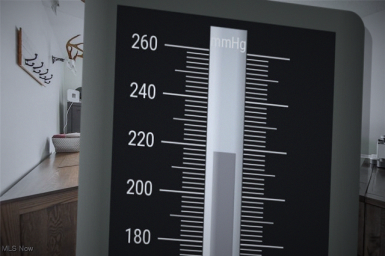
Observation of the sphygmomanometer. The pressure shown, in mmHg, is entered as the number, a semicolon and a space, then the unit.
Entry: 218; mmHg
